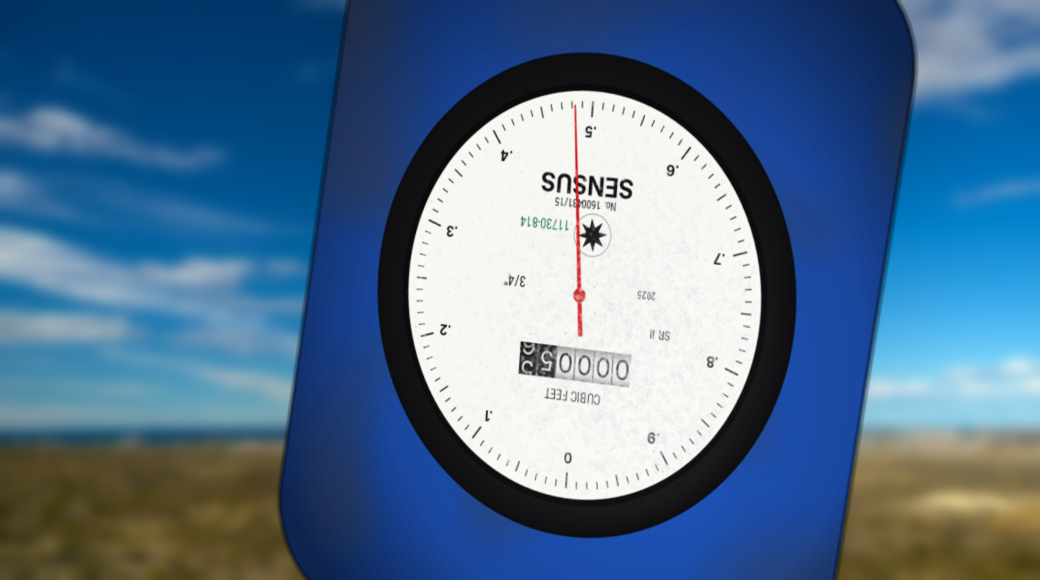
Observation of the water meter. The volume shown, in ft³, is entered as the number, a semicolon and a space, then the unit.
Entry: 55.48; ft³
